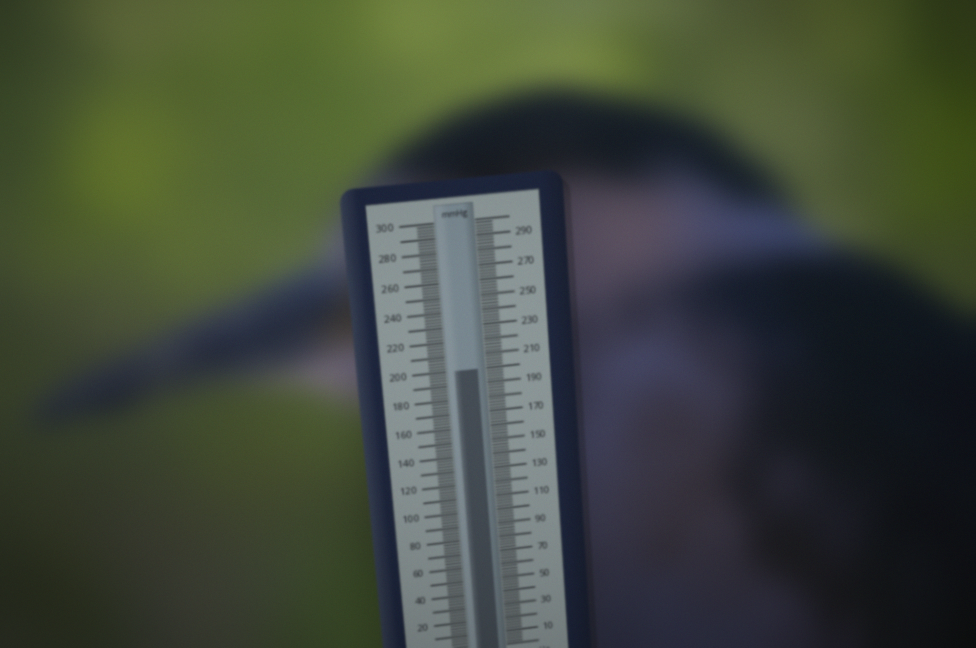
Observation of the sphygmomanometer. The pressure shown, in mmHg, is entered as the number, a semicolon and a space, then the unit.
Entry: 200; mmHg
